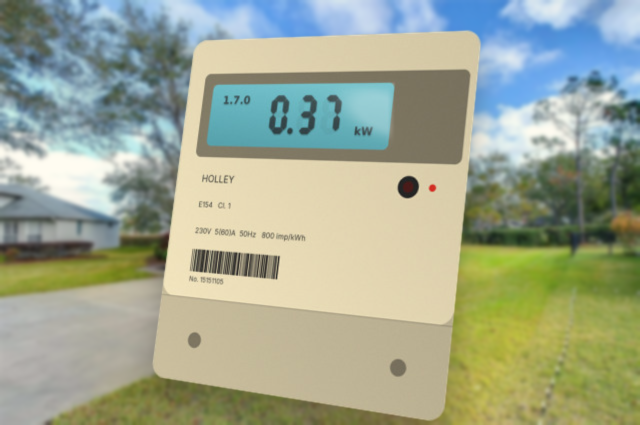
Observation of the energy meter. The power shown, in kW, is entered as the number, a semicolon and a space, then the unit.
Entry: 0.37; kW
